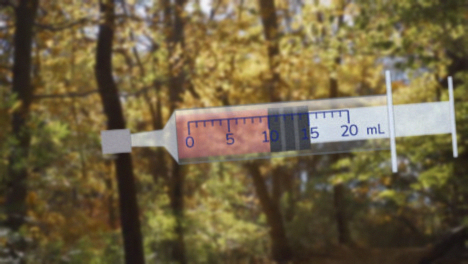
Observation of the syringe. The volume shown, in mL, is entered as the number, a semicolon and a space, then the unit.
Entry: 10; mL
